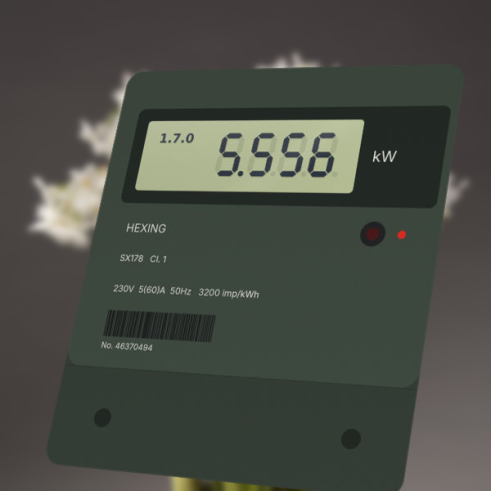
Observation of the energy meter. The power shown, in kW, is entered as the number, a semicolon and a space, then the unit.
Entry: 5.556; kW
